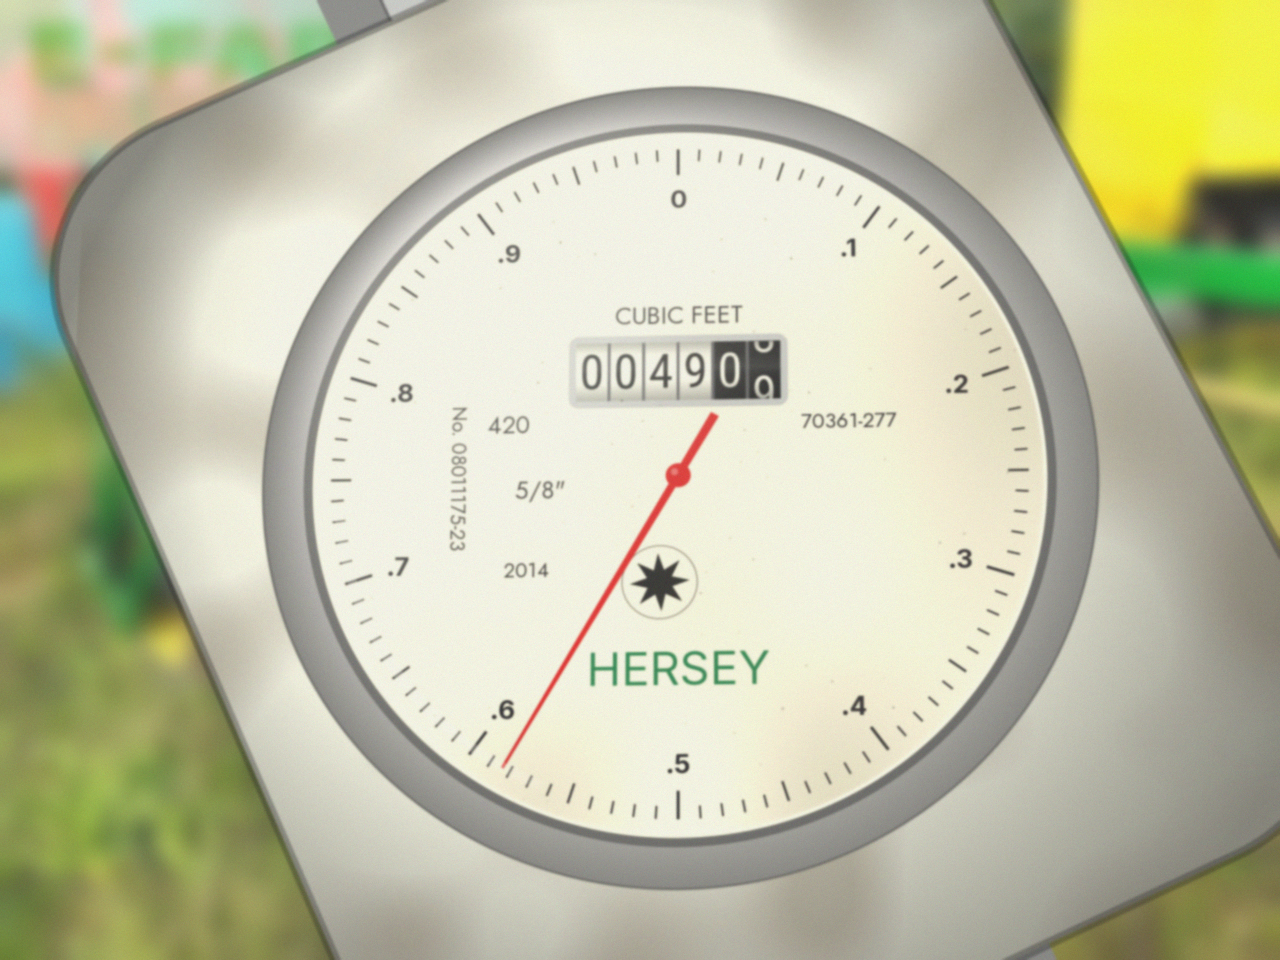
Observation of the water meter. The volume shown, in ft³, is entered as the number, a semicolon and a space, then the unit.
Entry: 4908.58; ft³
